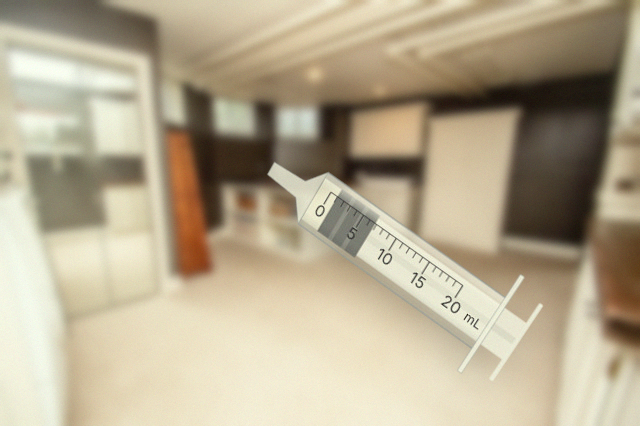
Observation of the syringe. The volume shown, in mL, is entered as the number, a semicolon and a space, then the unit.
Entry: 1; mL
